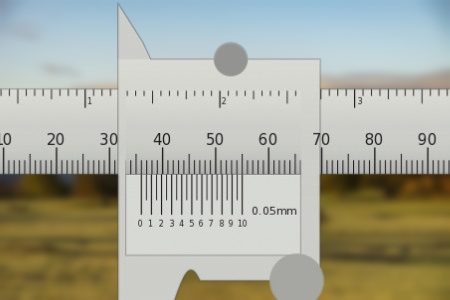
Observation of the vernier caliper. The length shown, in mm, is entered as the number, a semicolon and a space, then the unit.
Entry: 36.0; mm
